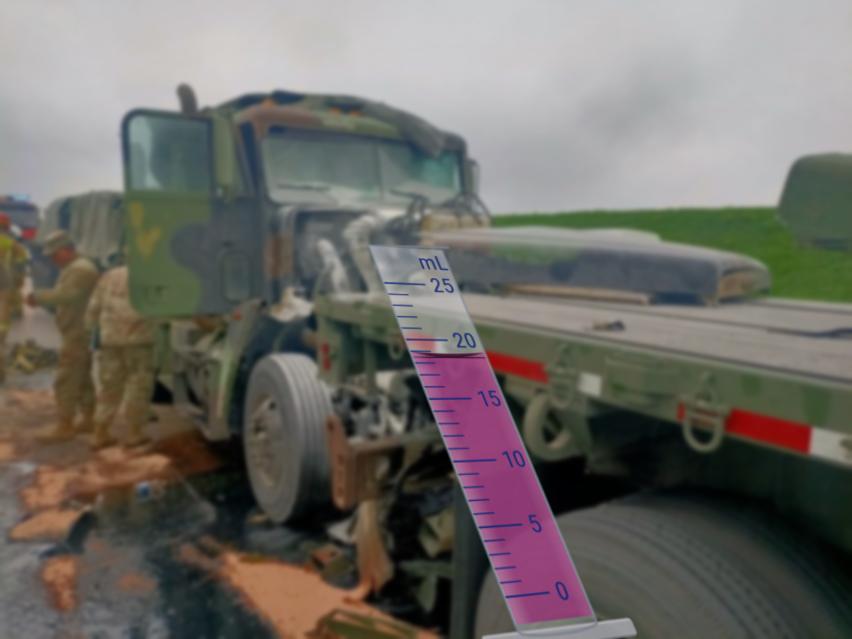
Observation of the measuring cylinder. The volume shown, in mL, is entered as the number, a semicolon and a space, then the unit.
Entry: 18.5; mL
